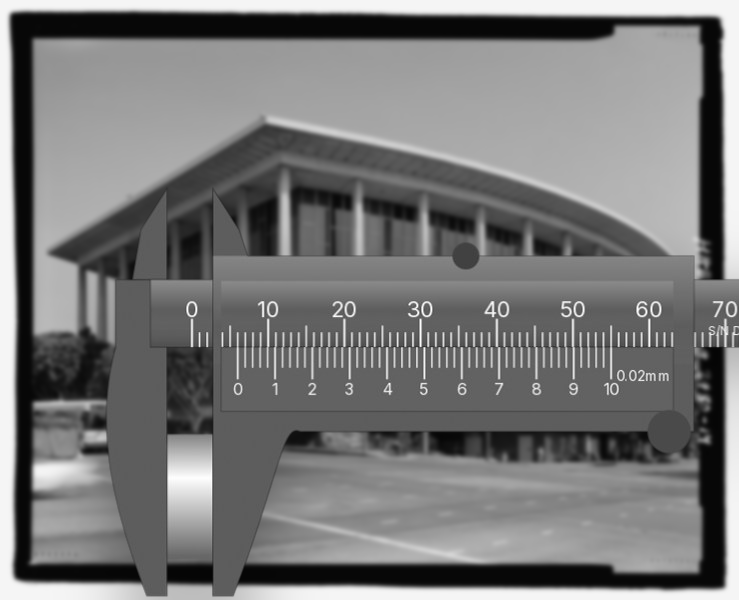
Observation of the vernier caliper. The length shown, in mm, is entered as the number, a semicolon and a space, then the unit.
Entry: 6.0; mm
